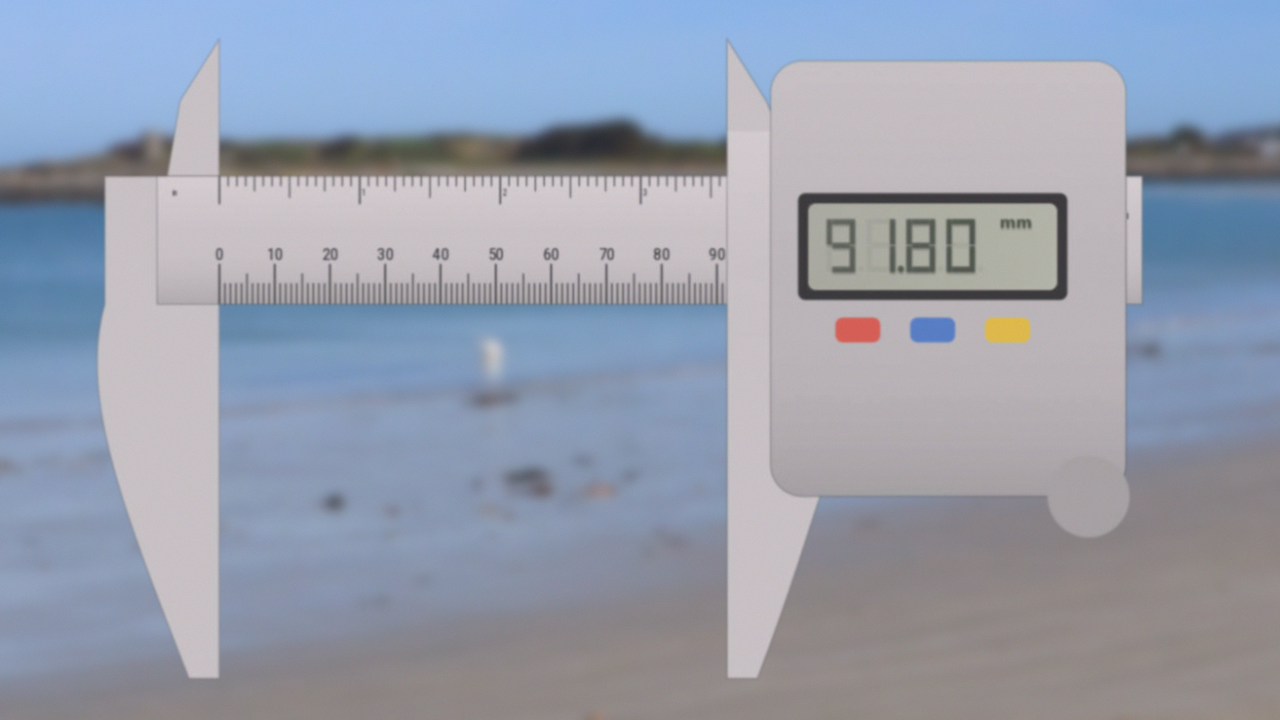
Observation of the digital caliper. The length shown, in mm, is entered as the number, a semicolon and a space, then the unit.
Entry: 91.80; mm
